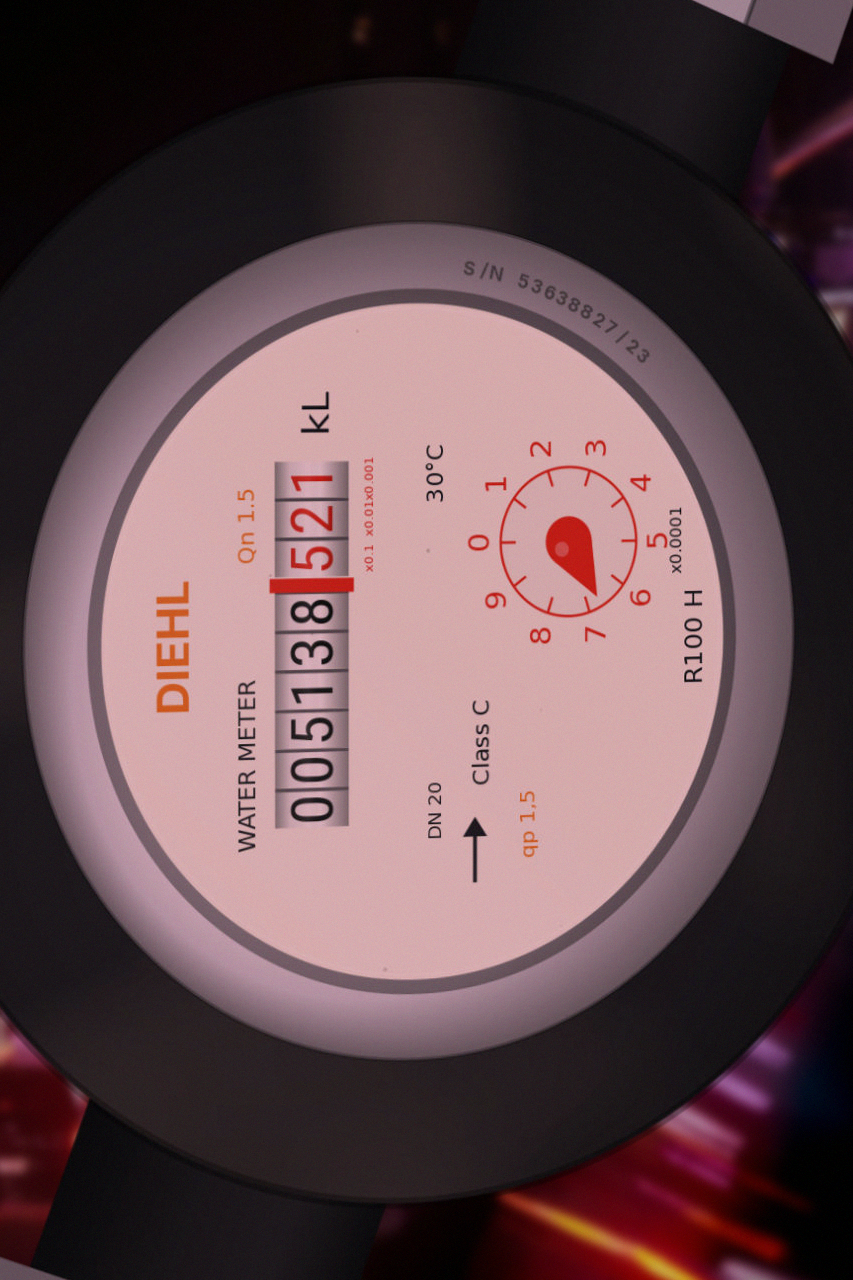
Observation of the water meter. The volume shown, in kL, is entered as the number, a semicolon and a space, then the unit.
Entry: 5138.5216; kL
